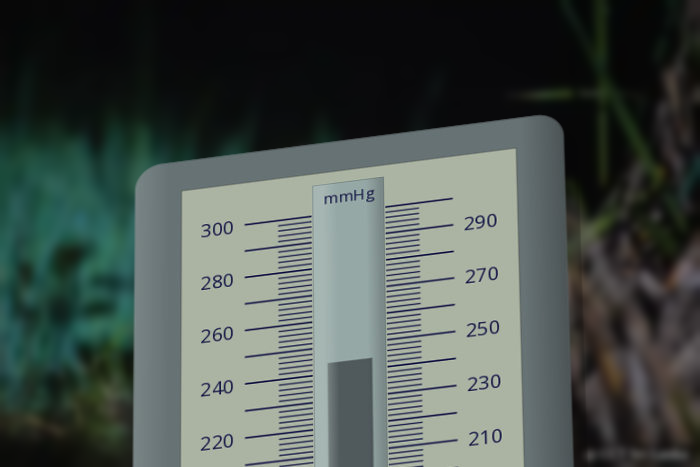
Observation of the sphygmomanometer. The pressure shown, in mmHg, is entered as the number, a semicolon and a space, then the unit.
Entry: 244; mmHg
